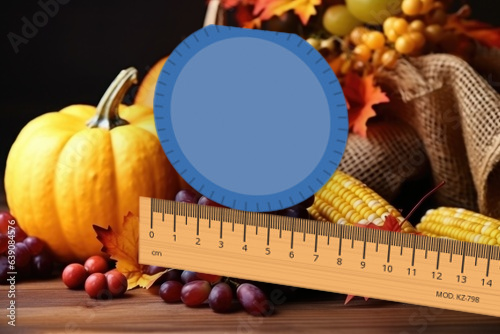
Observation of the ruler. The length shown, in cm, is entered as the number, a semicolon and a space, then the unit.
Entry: 8; cm
